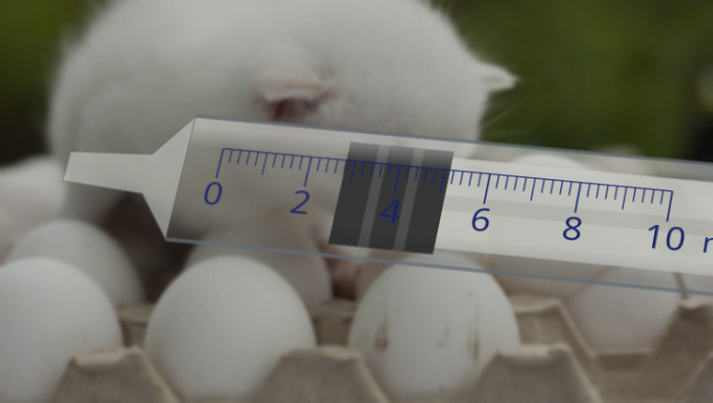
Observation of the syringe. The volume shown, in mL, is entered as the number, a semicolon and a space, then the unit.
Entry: 2.8; mL
